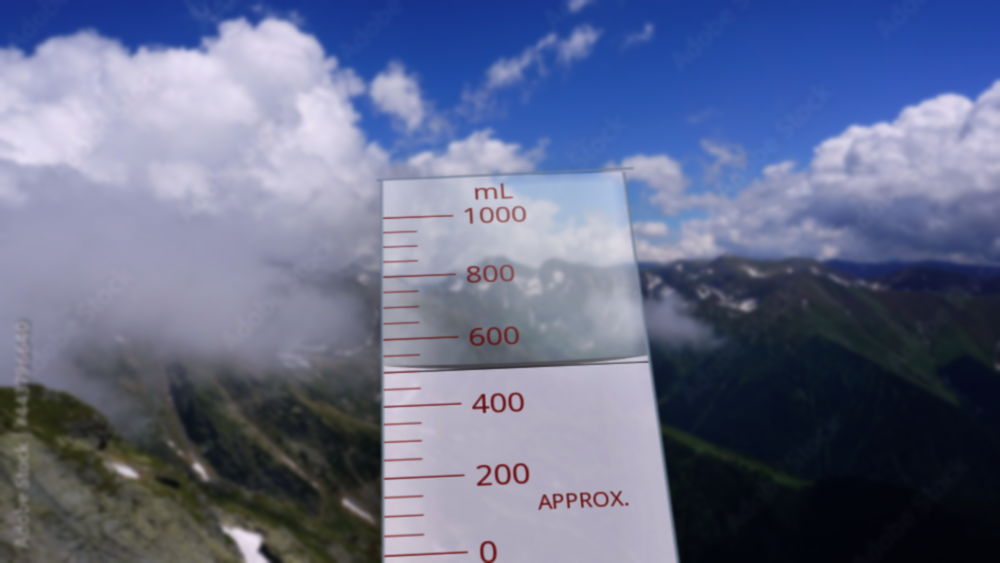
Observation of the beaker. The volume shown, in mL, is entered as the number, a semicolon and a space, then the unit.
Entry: 500; mL
